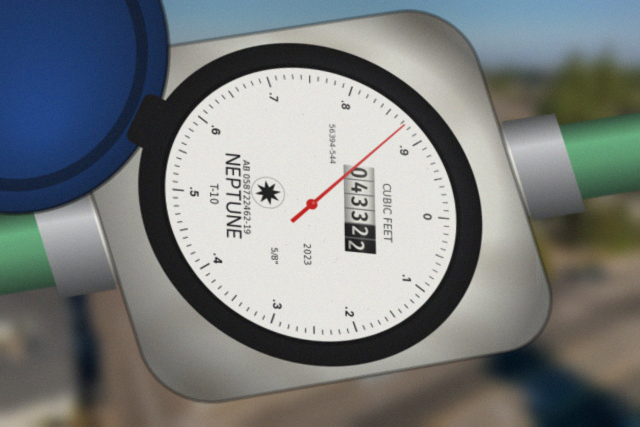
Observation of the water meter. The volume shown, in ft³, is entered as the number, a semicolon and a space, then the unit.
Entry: 43321.87; ft³
